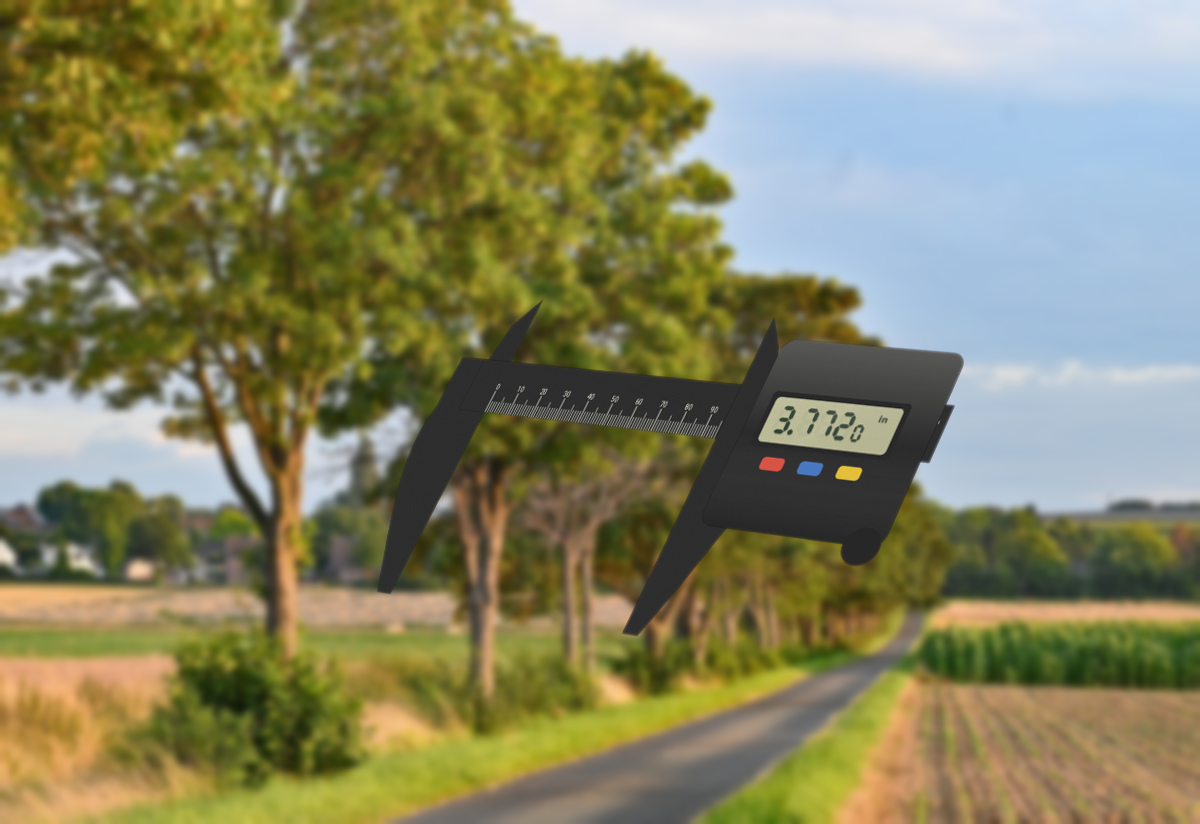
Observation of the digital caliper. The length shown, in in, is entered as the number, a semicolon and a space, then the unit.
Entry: 3.7720; in
